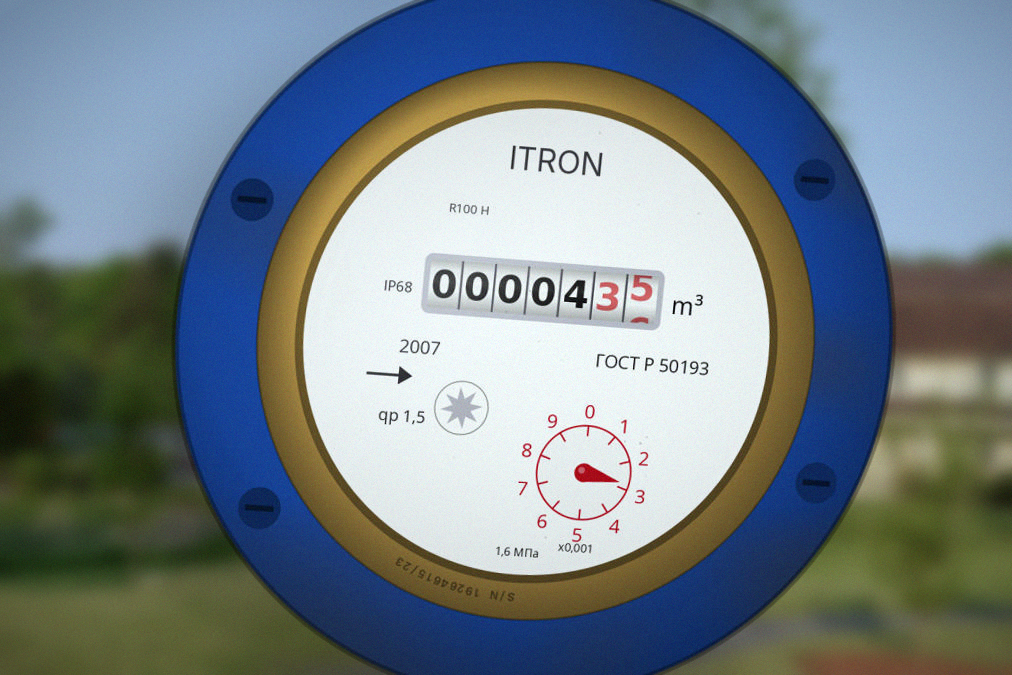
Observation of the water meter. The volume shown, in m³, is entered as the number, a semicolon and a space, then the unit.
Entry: 4.352; m³
